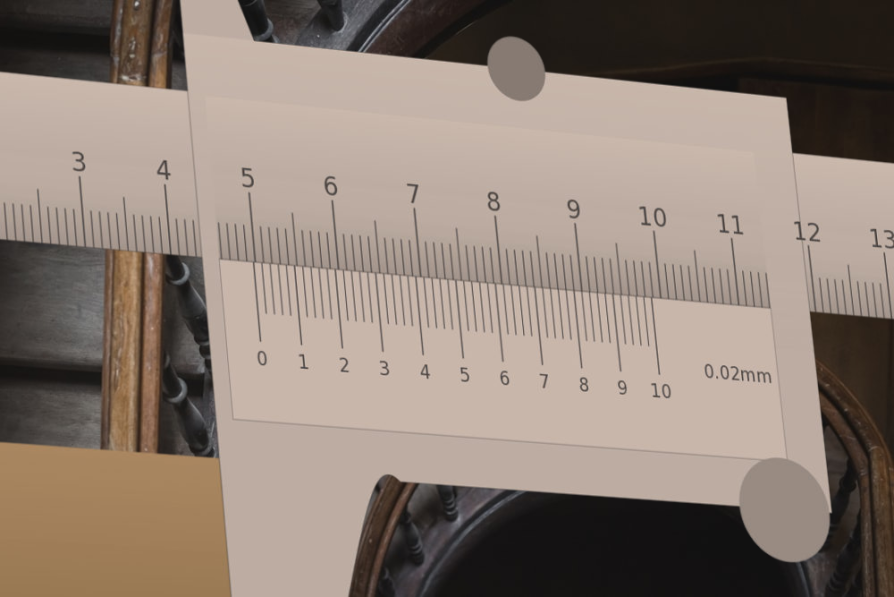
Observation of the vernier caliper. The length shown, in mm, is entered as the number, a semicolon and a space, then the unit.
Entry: 49.8; mm
